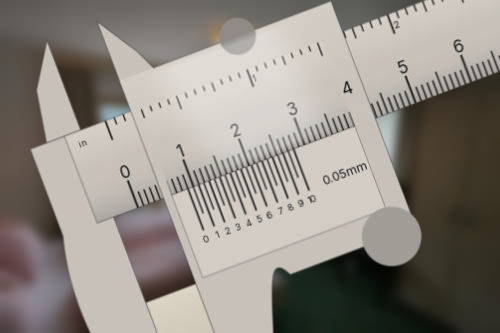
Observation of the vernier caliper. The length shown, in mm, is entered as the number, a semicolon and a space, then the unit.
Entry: 9.0; mm
